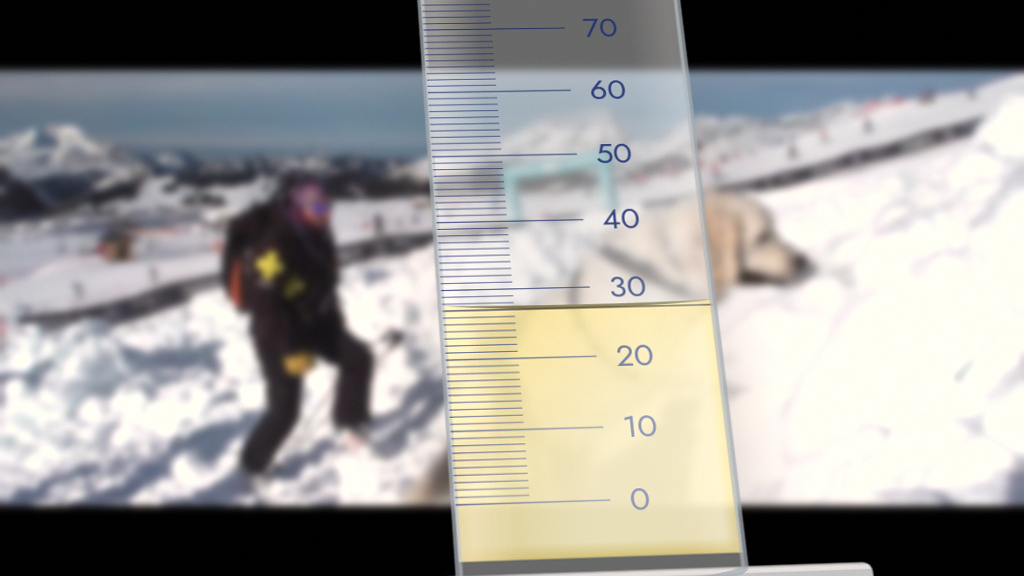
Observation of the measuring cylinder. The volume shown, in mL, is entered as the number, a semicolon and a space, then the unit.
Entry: 27; mL
